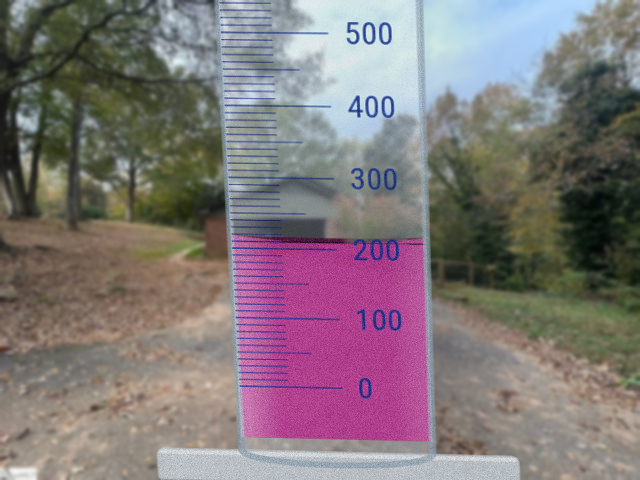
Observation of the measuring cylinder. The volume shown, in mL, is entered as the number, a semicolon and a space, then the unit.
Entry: 210; mL
